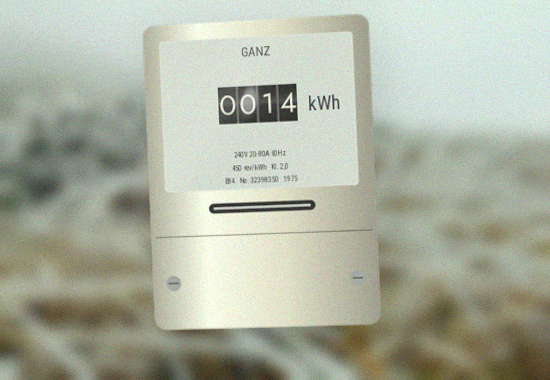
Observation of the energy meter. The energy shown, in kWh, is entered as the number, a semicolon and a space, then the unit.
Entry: 14; kWh
